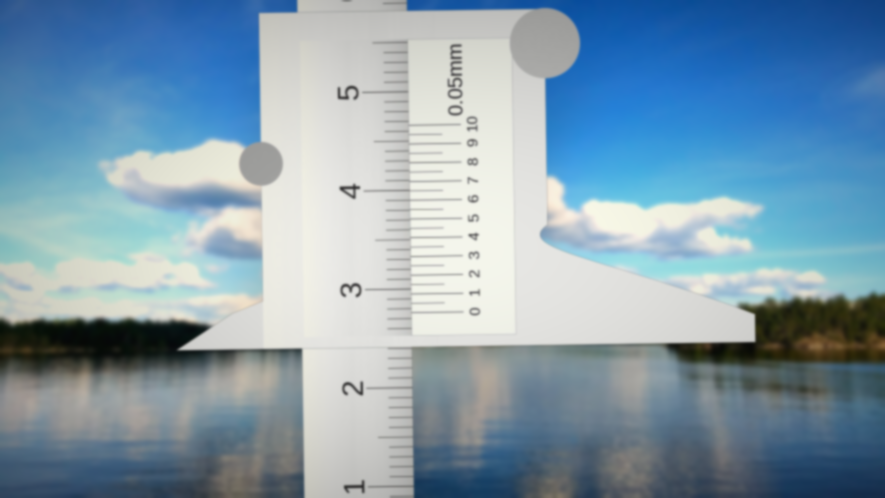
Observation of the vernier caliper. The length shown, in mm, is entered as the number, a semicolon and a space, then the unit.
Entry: 27.6; mm
